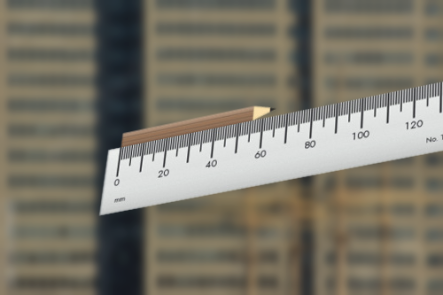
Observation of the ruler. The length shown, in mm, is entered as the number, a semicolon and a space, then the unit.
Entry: 65; mm
